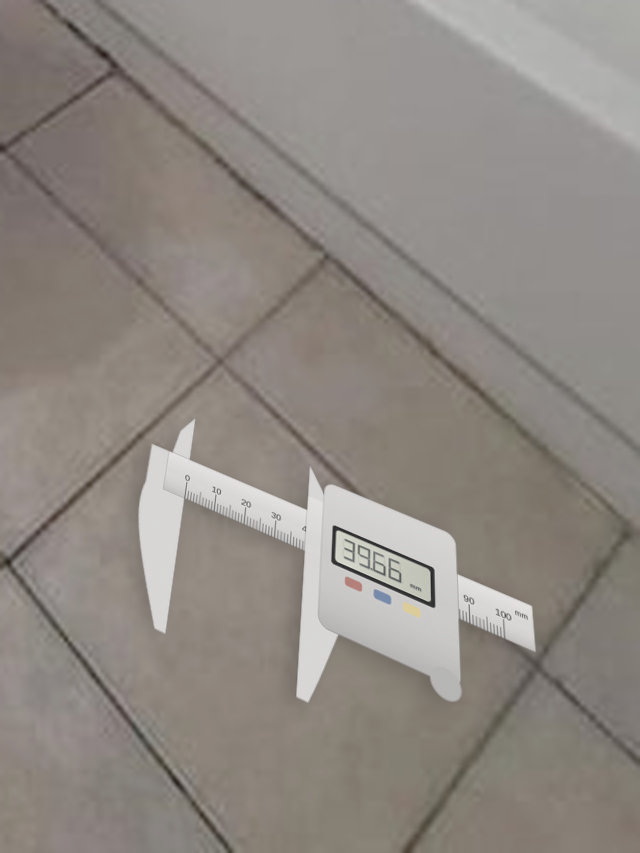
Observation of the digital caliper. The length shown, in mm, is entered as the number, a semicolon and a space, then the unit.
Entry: 39.66; mm
